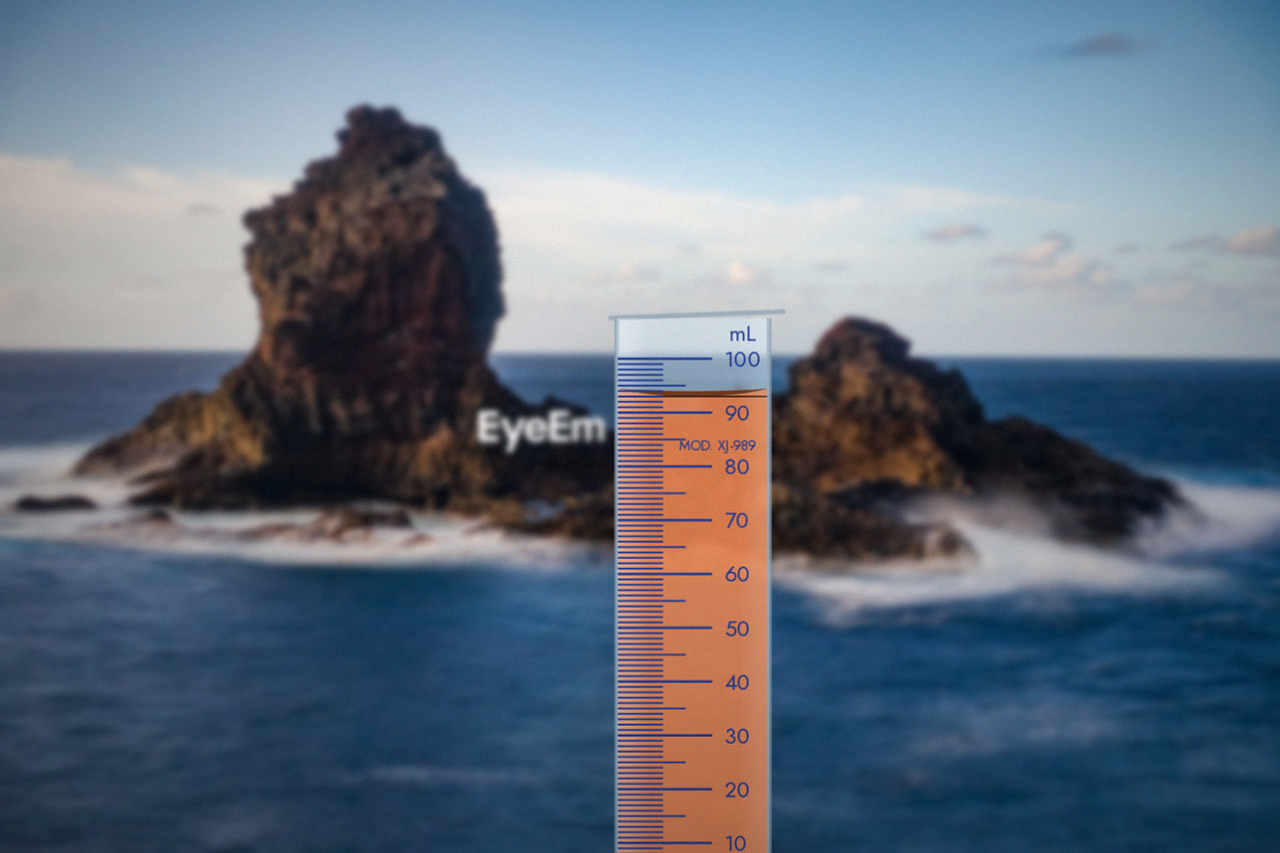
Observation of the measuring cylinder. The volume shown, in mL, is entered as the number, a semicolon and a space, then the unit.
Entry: 93; mL
